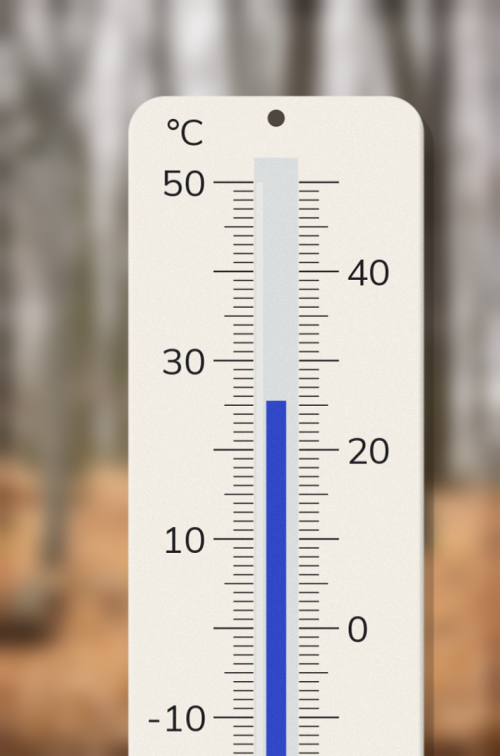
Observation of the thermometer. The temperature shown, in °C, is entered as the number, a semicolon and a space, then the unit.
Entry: 25.5; °C
